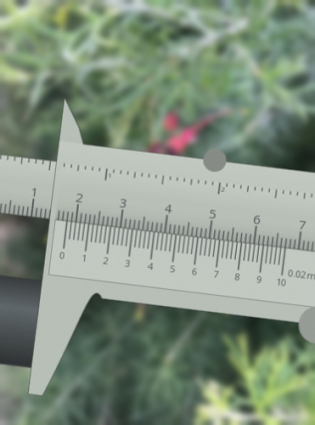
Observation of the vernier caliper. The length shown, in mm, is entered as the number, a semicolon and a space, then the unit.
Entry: 18.0; mm
